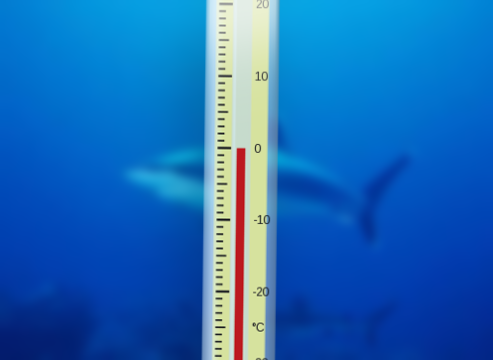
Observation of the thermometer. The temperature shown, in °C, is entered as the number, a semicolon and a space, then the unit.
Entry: 0; °C
